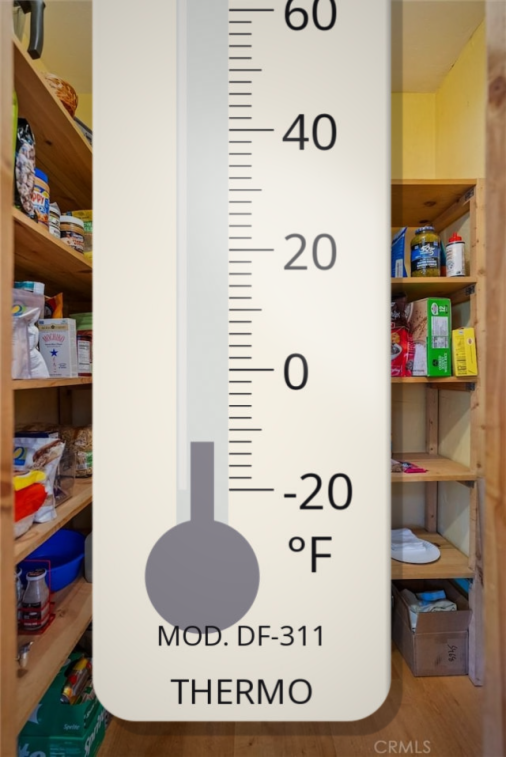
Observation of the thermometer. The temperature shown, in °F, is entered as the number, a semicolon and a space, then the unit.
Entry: -12; °F
